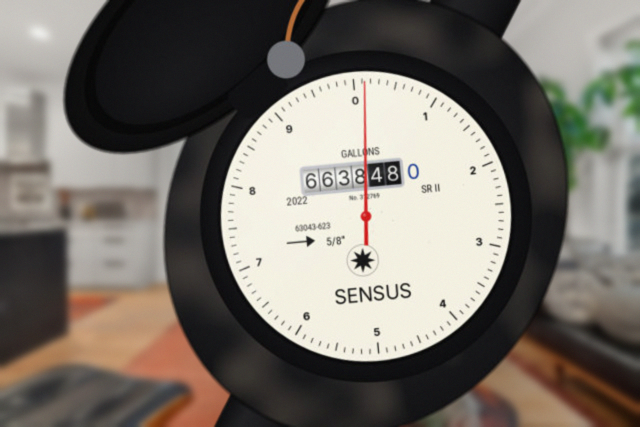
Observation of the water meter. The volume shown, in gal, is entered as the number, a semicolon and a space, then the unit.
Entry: 6638480.1; gal
